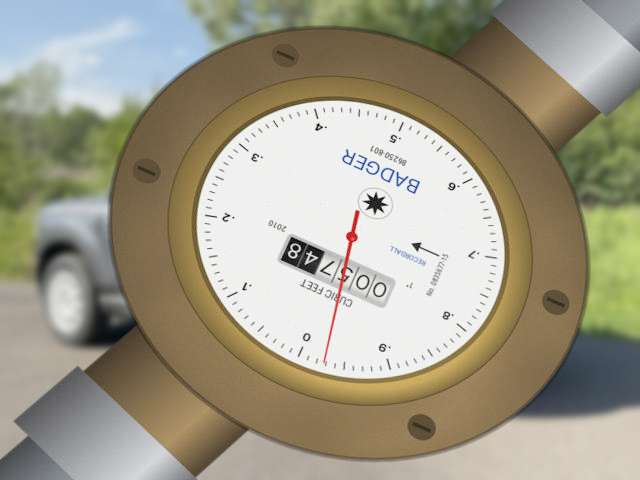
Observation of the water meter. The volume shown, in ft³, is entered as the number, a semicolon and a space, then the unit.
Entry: 5747.97; ft³
